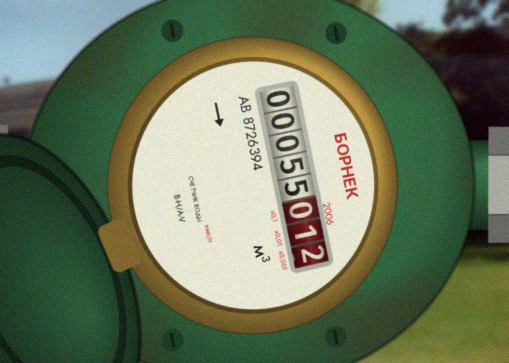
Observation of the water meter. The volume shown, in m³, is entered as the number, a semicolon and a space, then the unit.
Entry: 55.012; m³
